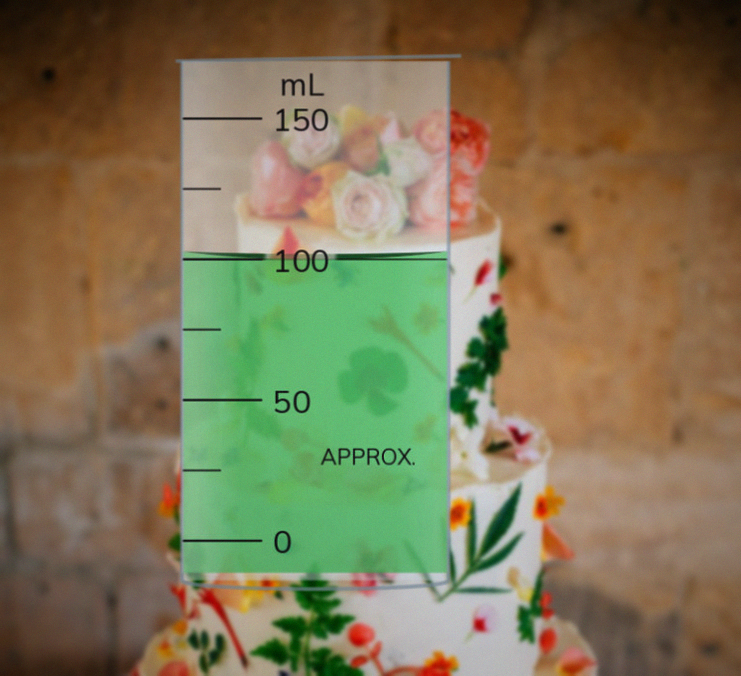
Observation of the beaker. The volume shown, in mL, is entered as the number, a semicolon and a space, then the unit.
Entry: 100; mL
